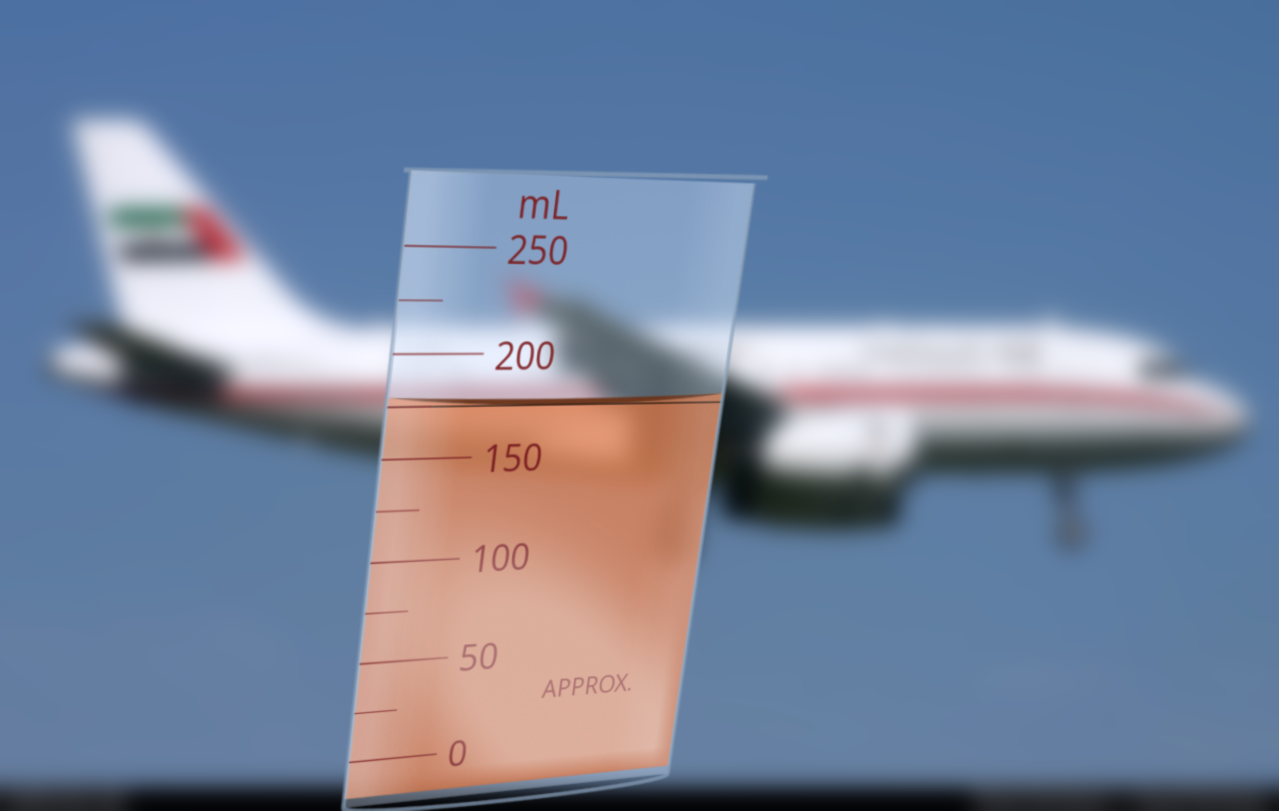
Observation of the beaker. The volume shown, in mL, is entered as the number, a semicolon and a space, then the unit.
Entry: 175; mL
